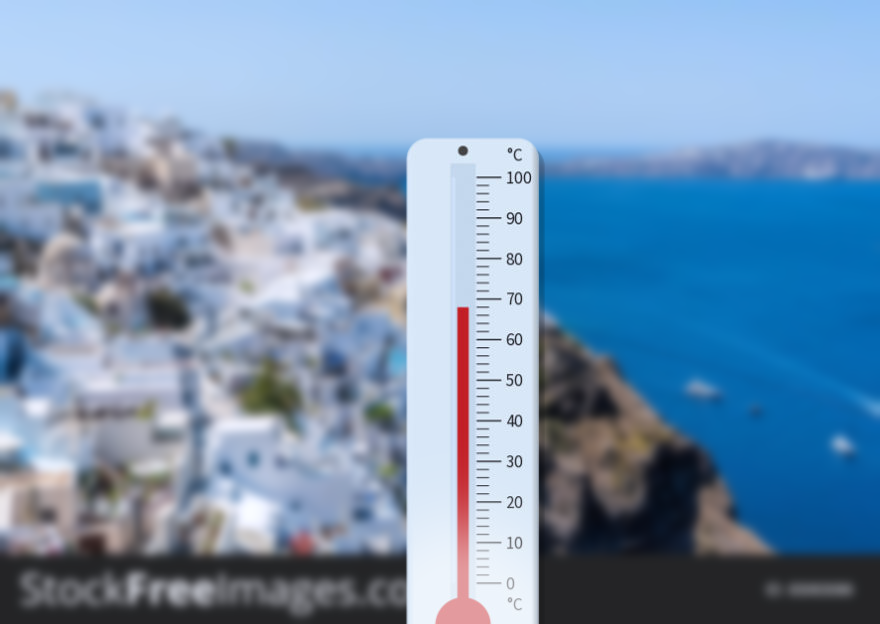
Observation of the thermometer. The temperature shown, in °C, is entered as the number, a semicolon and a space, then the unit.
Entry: 68; °C
